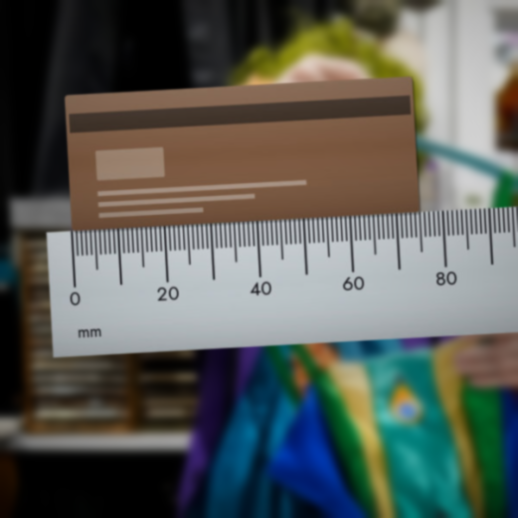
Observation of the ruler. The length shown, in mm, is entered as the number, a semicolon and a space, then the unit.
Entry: 75; mm
